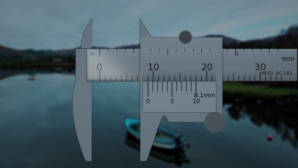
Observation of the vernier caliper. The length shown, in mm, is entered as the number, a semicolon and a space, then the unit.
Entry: 9.0; mm
